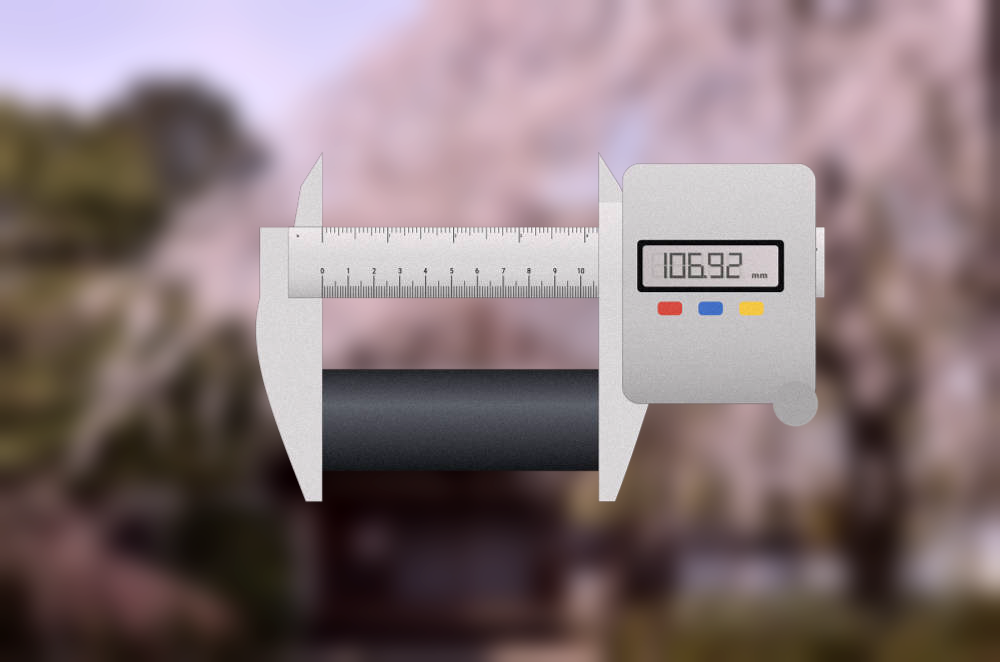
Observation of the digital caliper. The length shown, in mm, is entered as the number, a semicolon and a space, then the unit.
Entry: 106.92; mm
